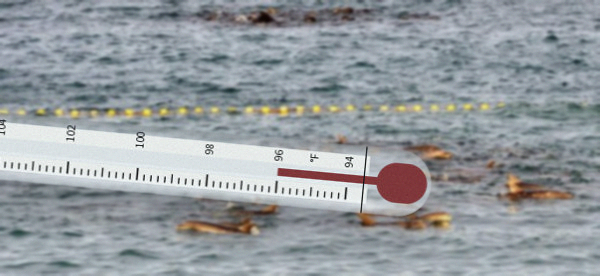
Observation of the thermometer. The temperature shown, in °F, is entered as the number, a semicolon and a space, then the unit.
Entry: 96; °F
